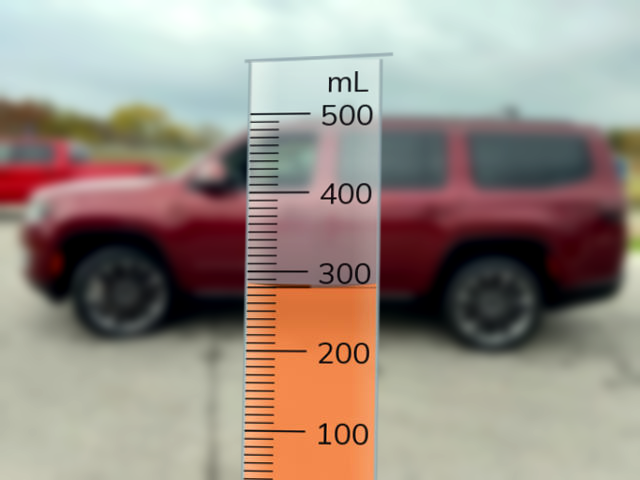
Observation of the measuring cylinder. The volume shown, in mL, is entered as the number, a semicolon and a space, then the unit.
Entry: 280; mL
